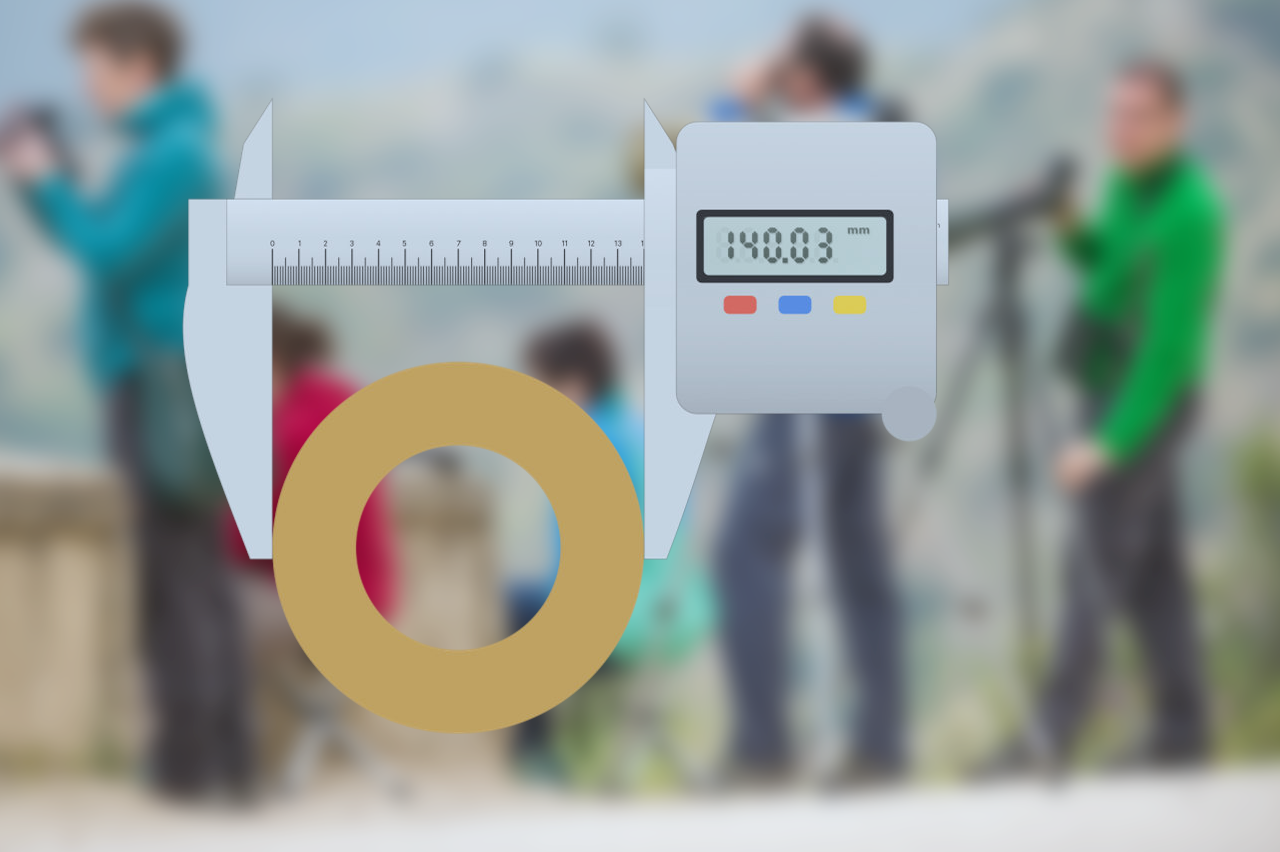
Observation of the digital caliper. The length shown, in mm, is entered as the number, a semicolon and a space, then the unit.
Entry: 140.03; mm
